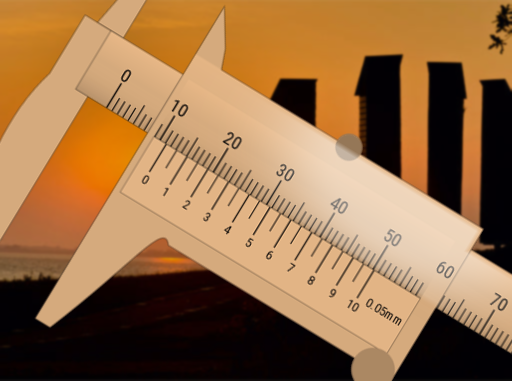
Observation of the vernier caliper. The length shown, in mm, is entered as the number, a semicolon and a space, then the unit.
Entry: 11.2; mm
